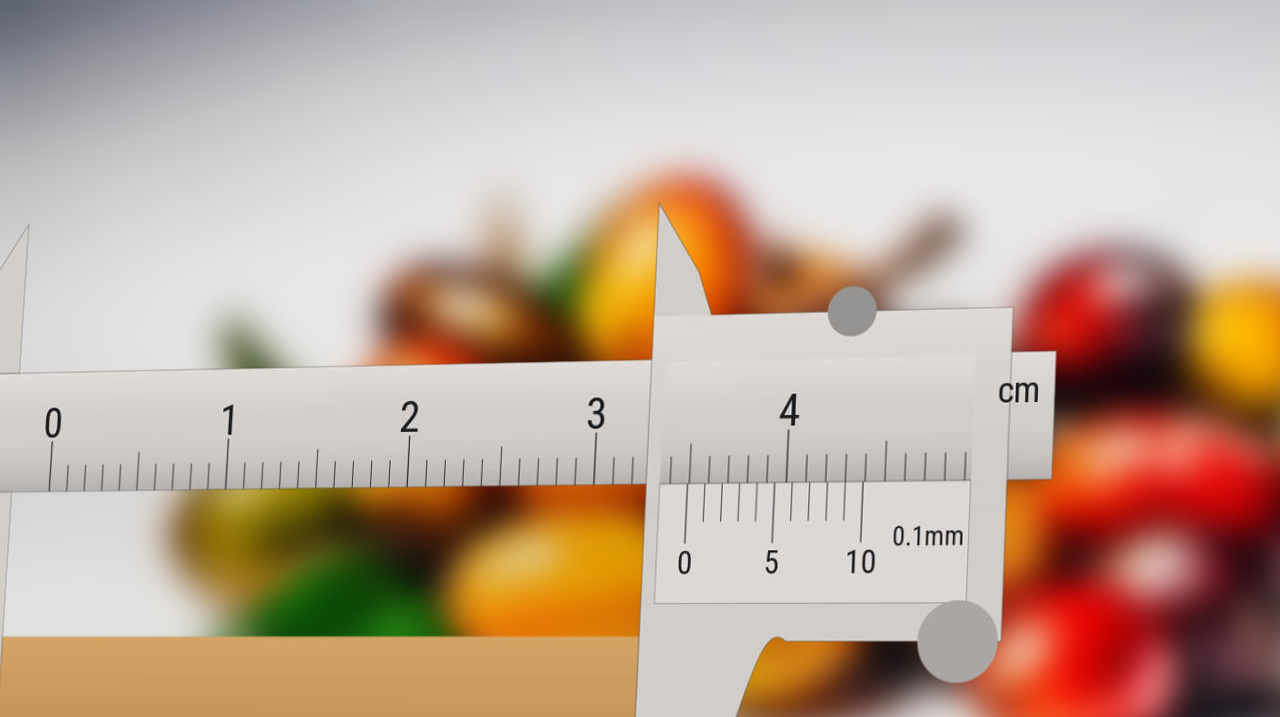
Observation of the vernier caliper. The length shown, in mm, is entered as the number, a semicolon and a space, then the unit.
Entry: 34.9; mm
